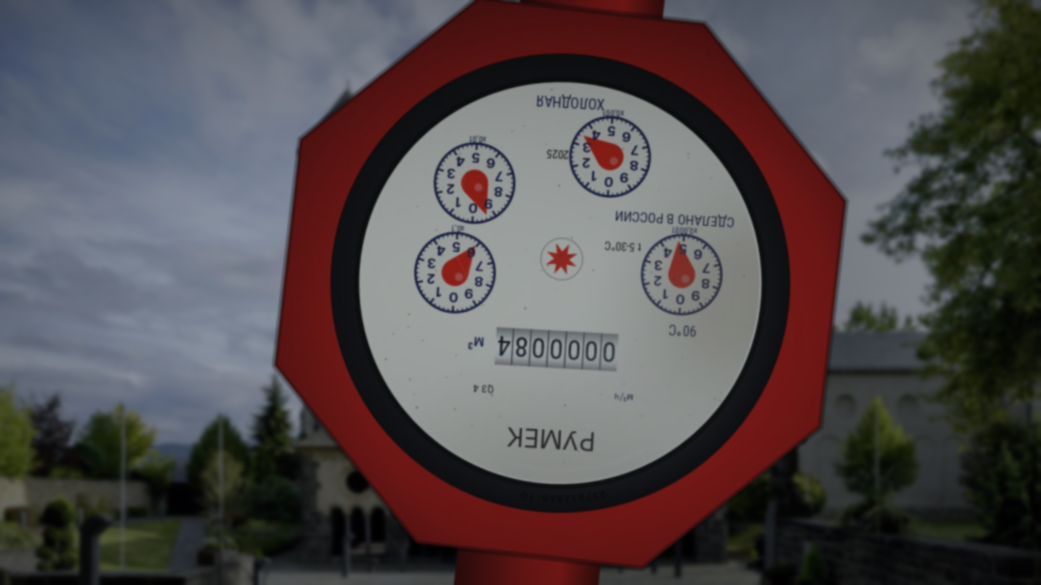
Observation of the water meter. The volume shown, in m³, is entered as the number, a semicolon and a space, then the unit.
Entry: 84.5934; m³
